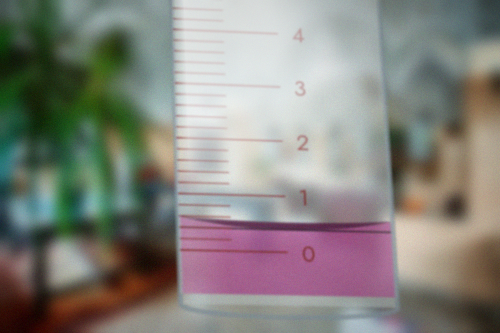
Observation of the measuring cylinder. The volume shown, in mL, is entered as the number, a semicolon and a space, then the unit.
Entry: 0.4; mL
